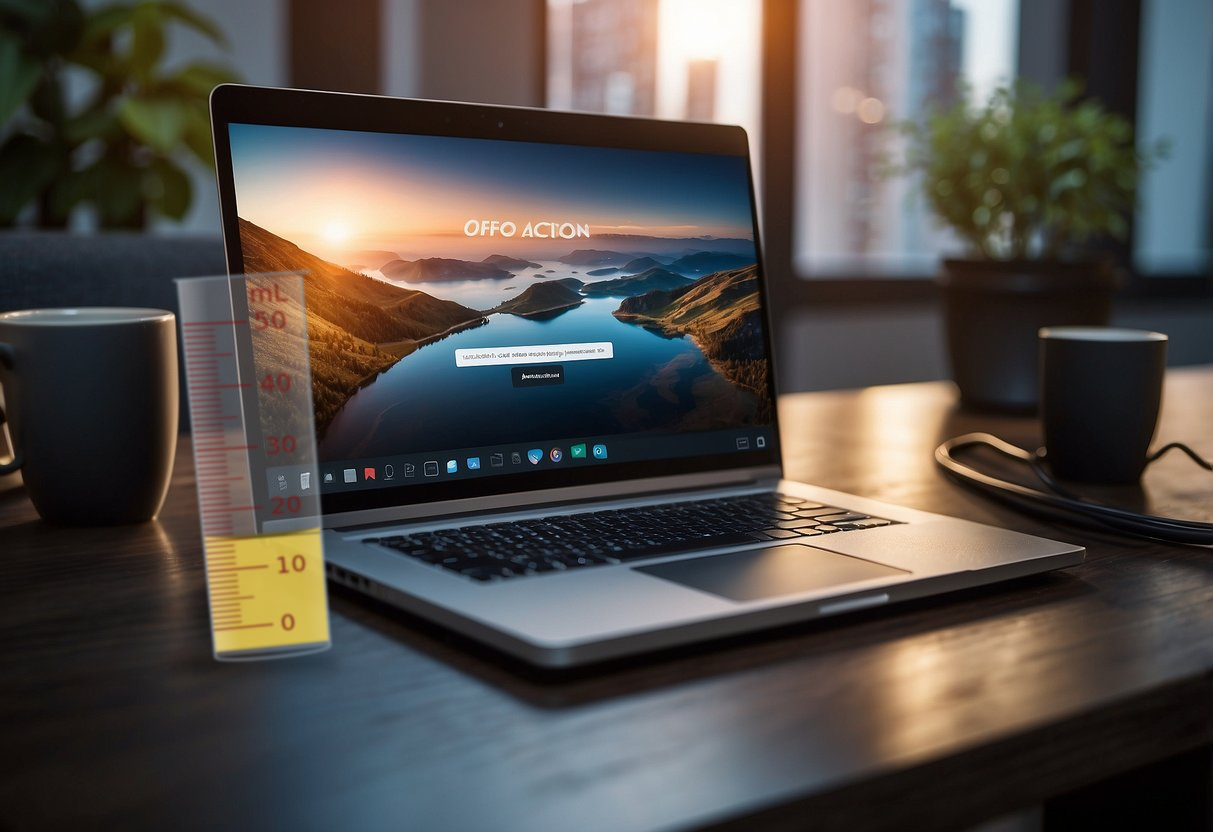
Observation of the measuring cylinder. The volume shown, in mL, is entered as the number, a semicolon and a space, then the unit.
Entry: 15; mL
